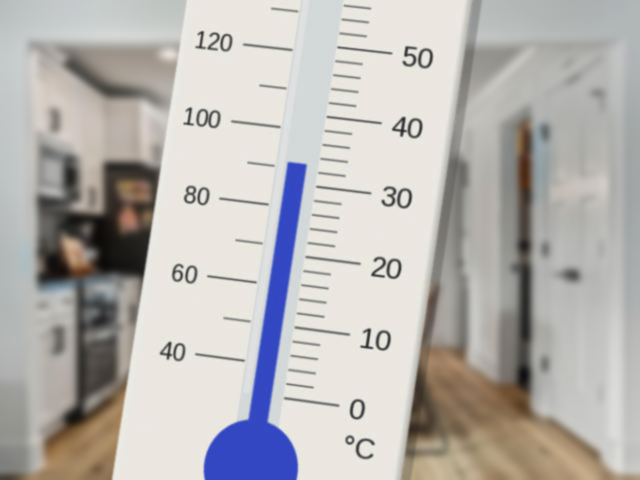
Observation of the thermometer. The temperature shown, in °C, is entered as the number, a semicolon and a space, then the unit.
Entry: 33; °C
